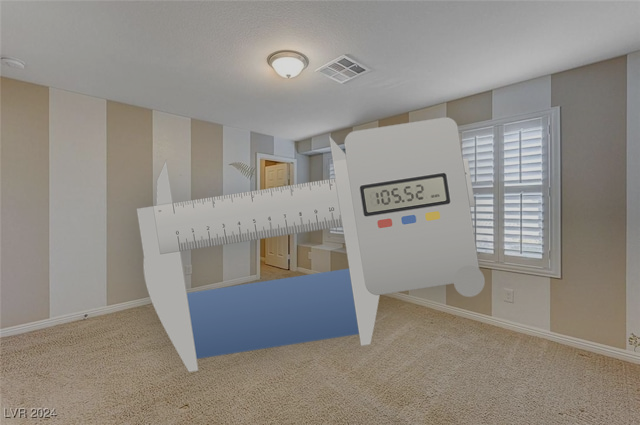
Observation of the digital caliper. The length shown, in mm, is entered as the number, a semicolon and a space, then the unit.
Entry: 105.52; mm
